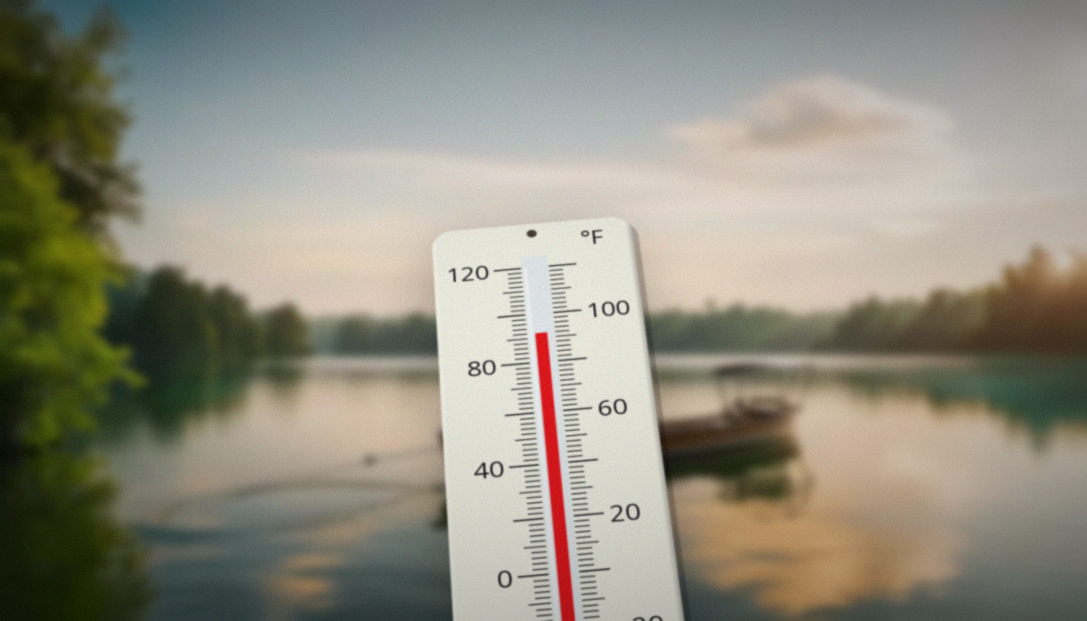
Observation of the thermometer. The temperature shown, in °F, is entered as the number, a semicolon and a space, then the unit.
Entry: 92; °F
